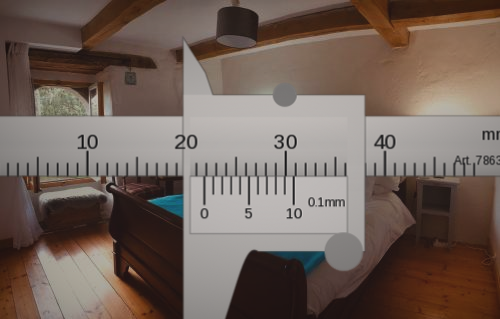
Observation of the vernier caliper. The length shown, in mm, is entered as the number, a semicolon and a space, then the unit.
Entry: 21.8; mm
